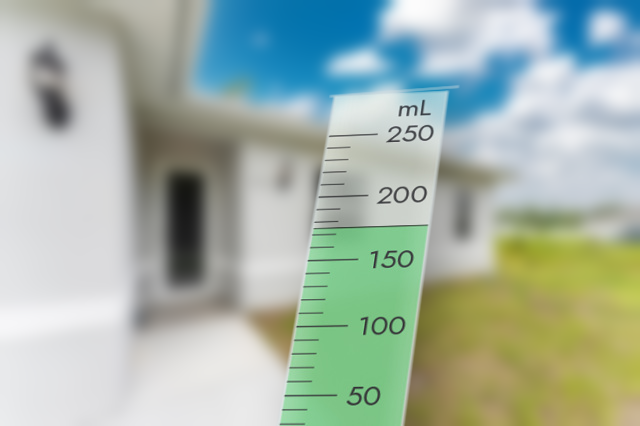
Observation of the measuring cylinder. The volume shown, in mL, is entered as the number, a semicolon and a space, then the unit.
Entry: 175; mL
